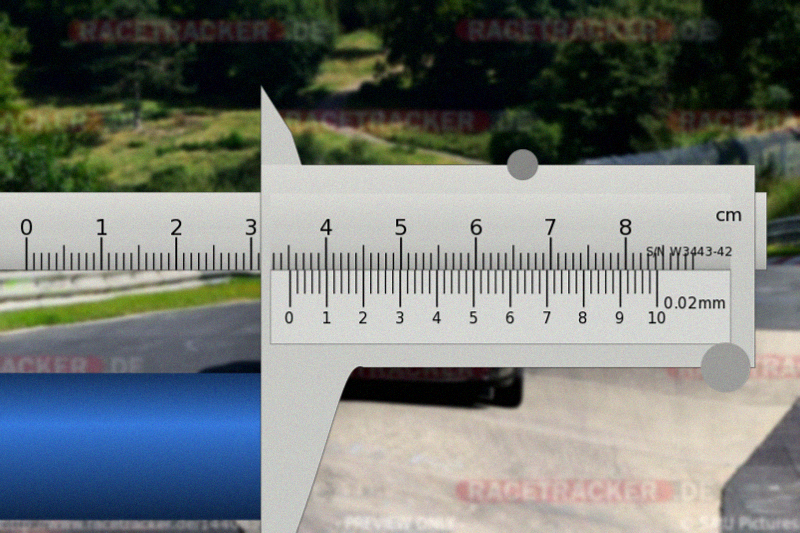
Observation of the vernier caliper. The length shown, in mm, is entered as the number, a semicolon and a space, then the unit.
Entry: 35.2; mm
